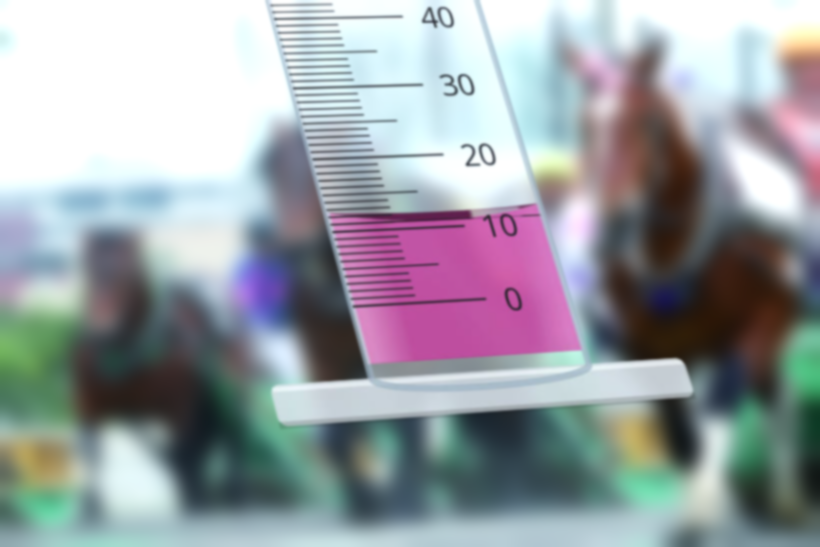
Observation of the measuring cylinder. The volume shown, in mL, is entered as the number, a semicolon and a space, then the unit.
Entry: 11; mL
